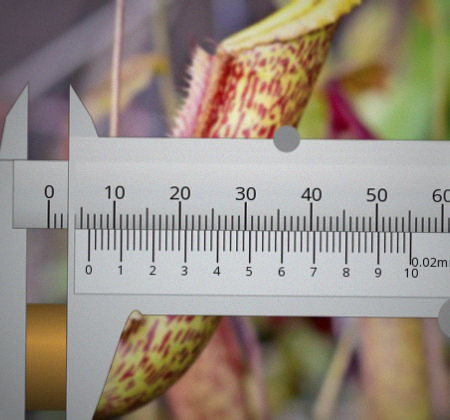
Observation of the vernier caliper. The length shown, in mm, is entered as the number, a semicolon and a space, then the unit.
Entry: 6.2; mm
